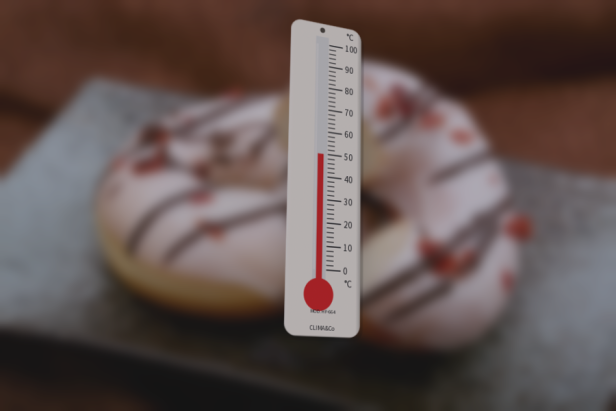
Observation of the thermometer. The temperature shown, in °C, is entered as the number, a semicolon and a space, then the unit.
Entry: 50; °C
